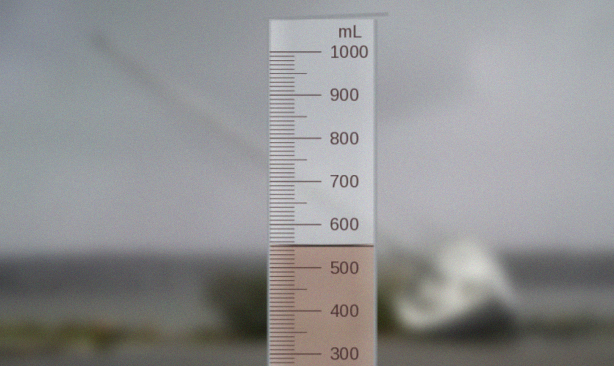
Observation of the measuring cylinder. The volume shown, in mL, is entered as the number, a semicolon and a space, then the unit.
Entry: 550; mL
